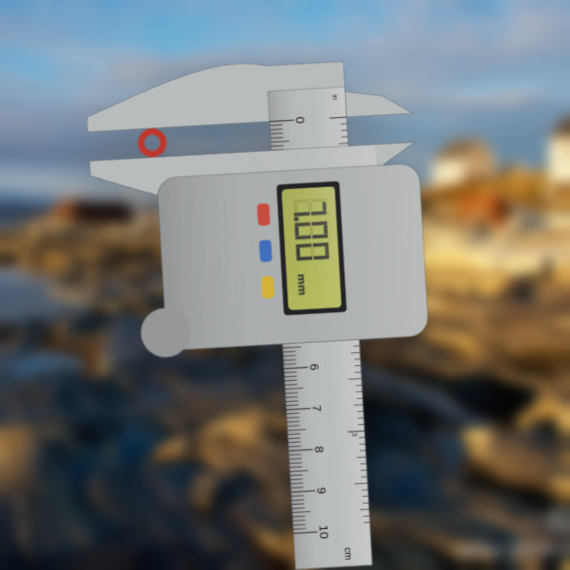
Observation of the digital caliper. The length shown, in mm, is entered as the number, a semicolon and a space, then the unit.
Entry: 7.00; mm
